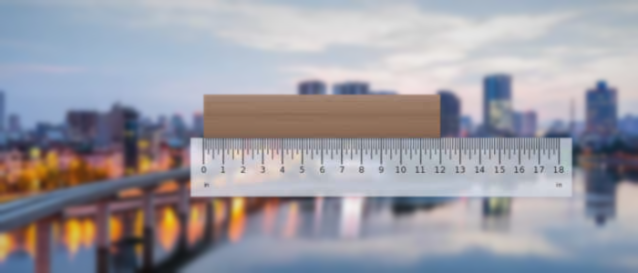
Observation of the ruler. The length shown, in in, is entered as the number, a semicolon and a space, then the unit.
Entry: 12; in
